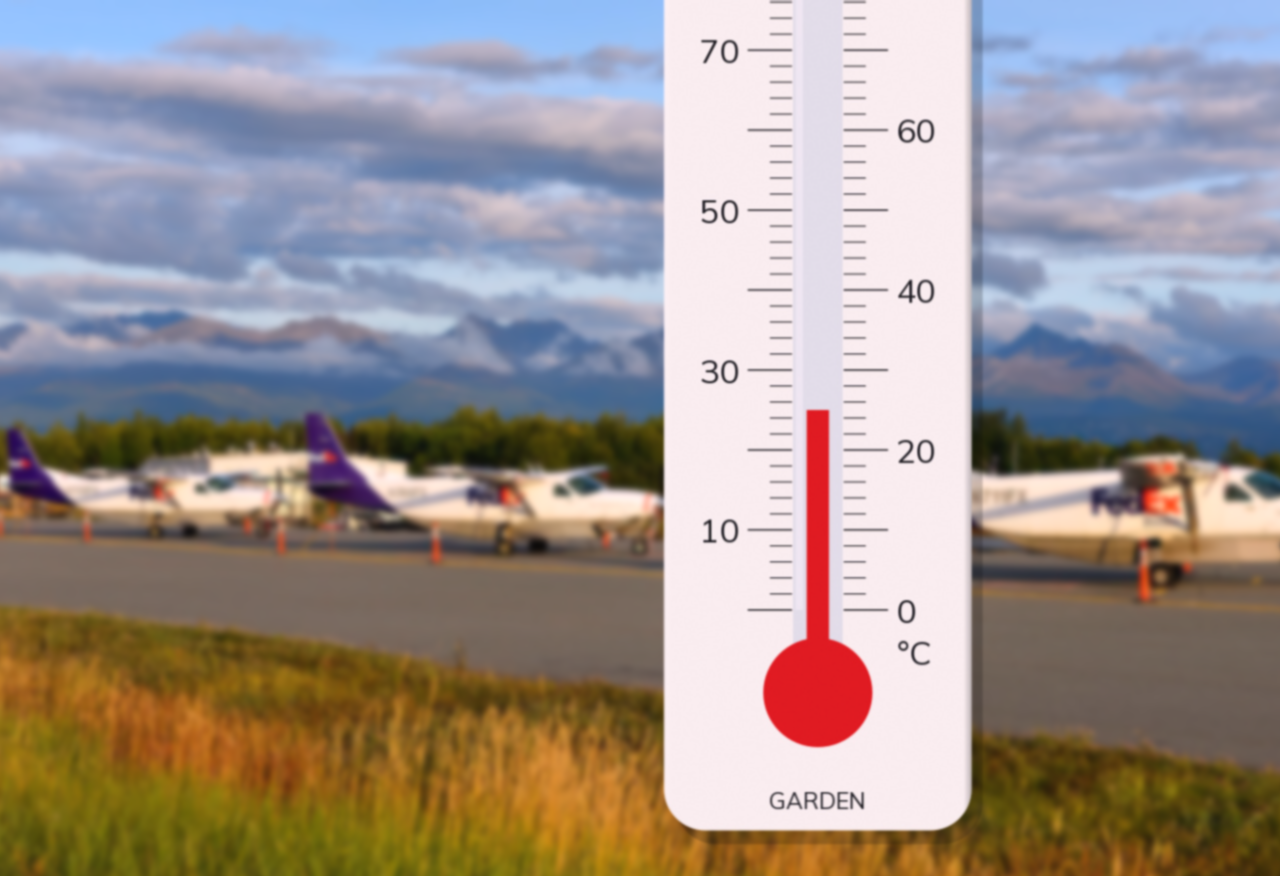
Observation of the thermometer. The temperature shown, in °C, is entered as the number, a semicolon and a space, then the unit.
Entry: 25; °C
